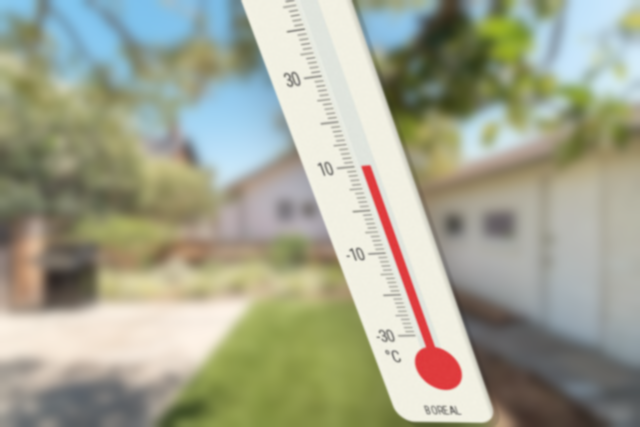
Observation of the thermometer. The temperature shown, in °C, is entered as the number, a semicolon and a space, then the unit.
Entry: 10; °C
